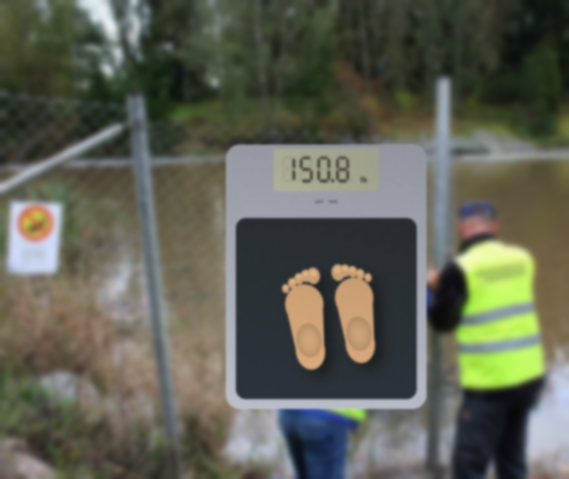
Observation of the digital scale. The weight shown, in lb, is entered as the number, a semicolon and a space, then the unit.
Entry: 150.8; lb
